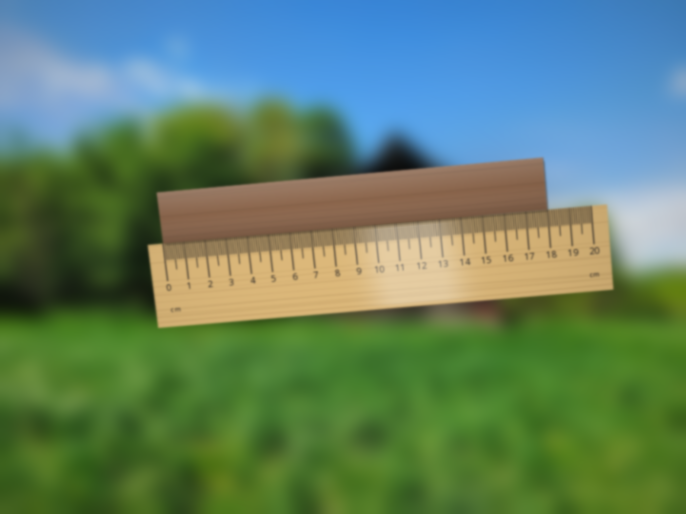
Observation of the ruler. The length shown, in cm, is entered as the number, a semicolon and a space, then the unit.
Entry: 18; cm
